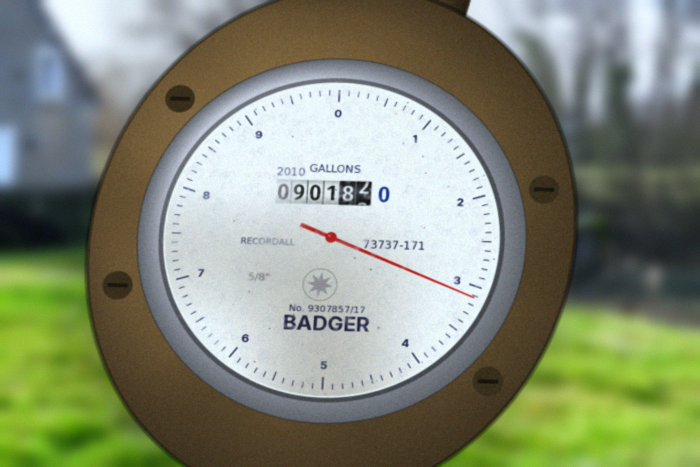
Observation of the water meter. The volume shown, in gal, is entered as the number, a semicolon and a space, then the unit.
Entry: 901823.1; gal
